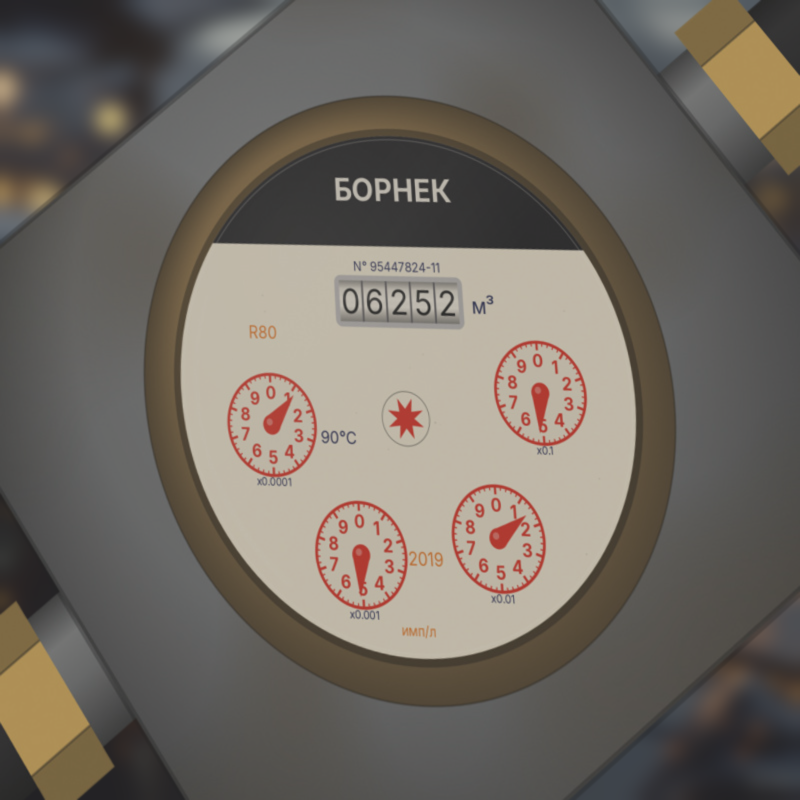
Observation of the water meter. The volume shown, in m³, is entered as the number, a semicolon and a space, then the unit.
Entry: 6252.5151; m³
